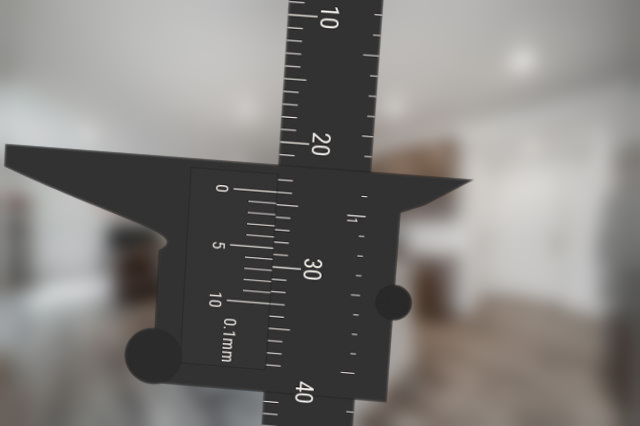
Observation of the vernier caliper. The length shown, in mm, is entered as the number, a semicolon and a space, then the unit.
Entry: 24.0; mm
